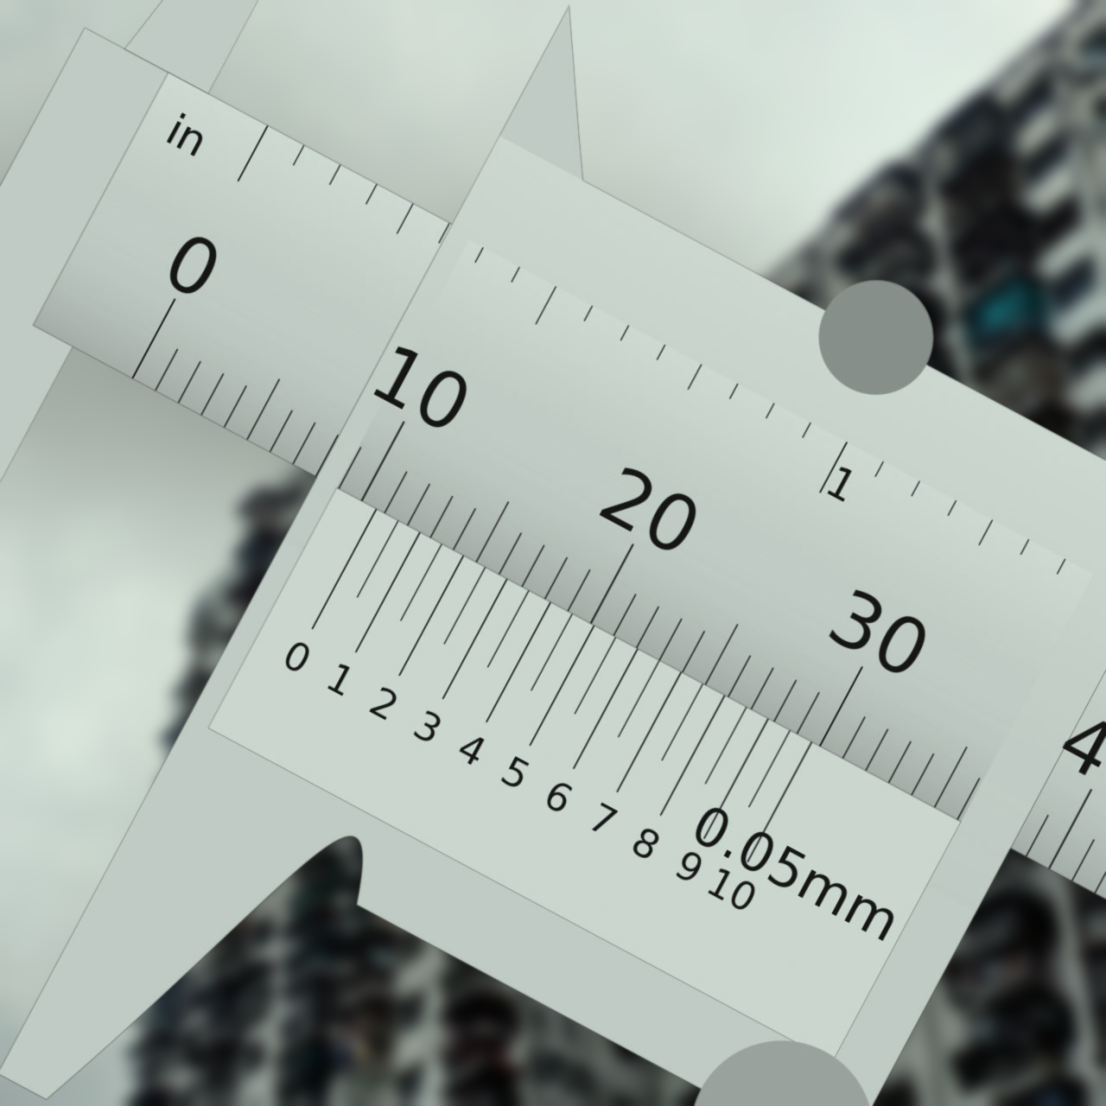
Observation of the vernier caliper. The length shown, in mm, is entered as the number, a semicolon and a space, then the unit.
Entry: 10.65; mm
